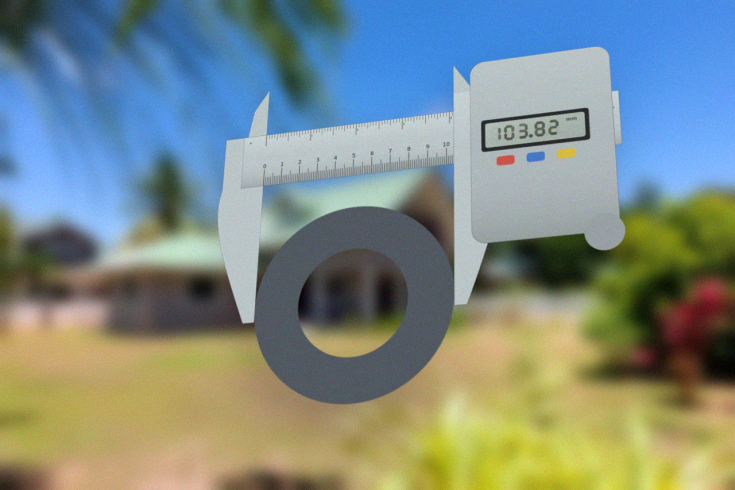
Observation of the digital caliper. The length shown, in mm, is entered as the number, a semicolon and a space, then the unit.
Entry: 103.82; mm
